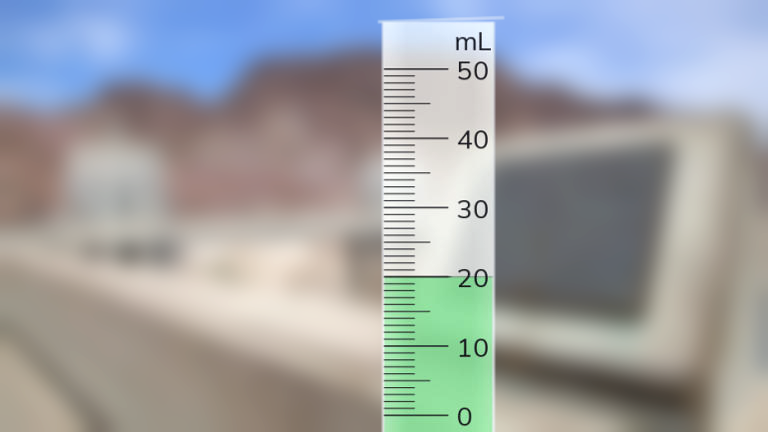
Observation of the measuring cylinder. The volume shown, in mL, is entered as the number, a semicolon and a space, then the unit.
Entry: 20; mL
